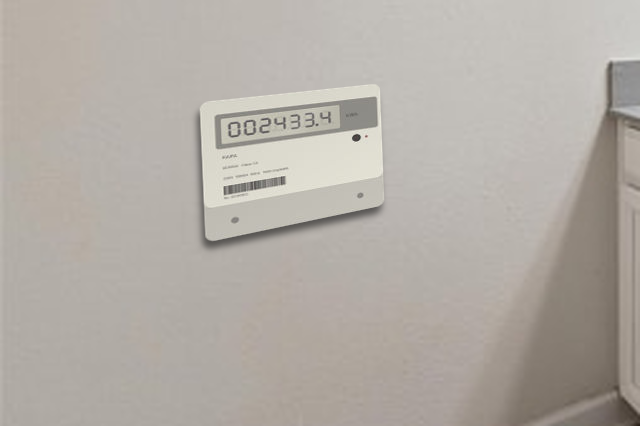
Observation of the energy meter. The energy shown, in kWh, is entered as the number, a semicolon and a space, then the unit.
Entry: 2433.4; kWh
